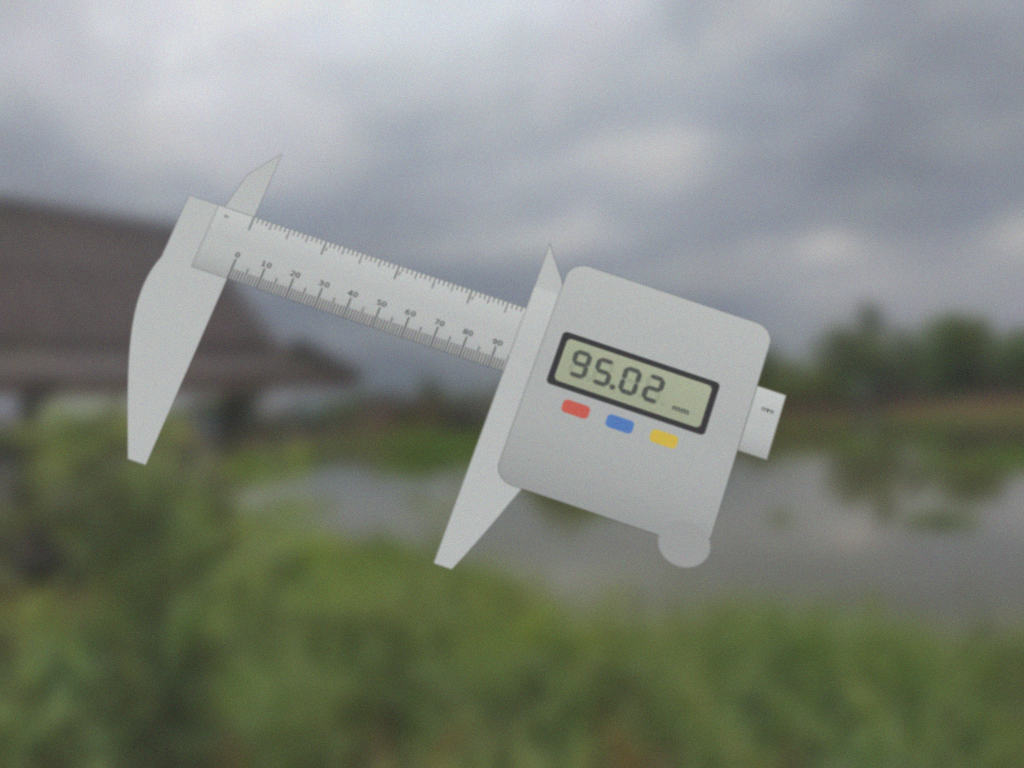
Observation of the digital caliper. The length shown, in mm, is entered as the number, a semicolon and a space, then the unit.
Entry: 95.02; mm
